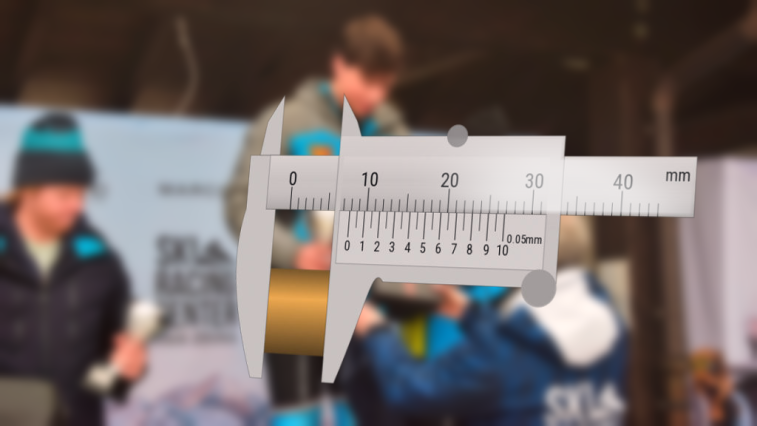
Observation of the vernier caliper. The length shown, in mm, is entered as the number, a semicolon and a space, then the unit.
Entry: 7.8; mm
